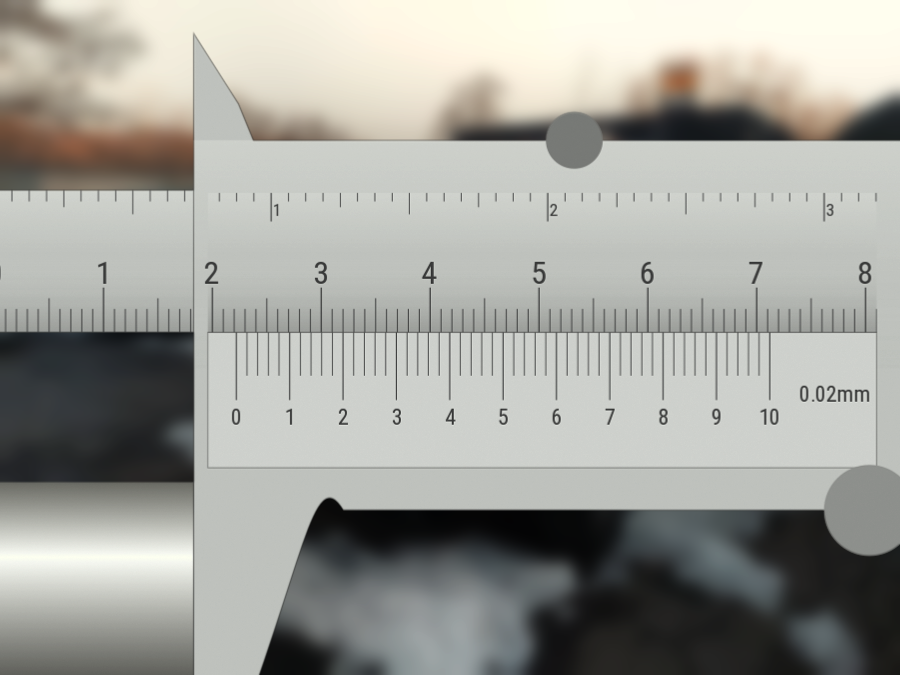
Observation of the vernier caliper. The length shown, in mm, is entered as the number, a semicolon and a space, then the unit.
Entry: 22.2; mm
